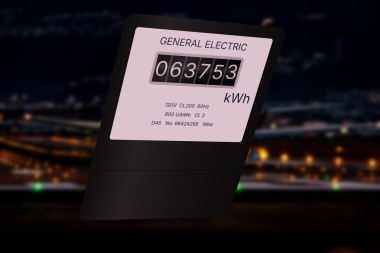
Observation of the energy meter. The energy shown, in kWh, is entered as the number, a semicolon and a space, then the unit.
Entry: 63753; kWh
